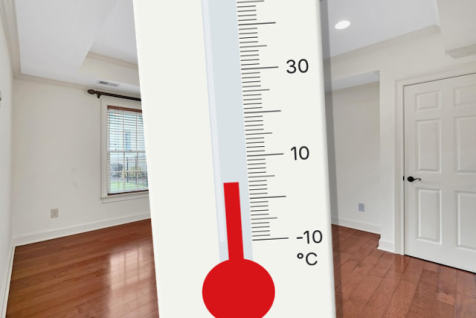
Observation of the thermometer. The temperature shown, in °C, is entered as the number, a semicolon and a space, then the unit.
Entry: 4; °C
